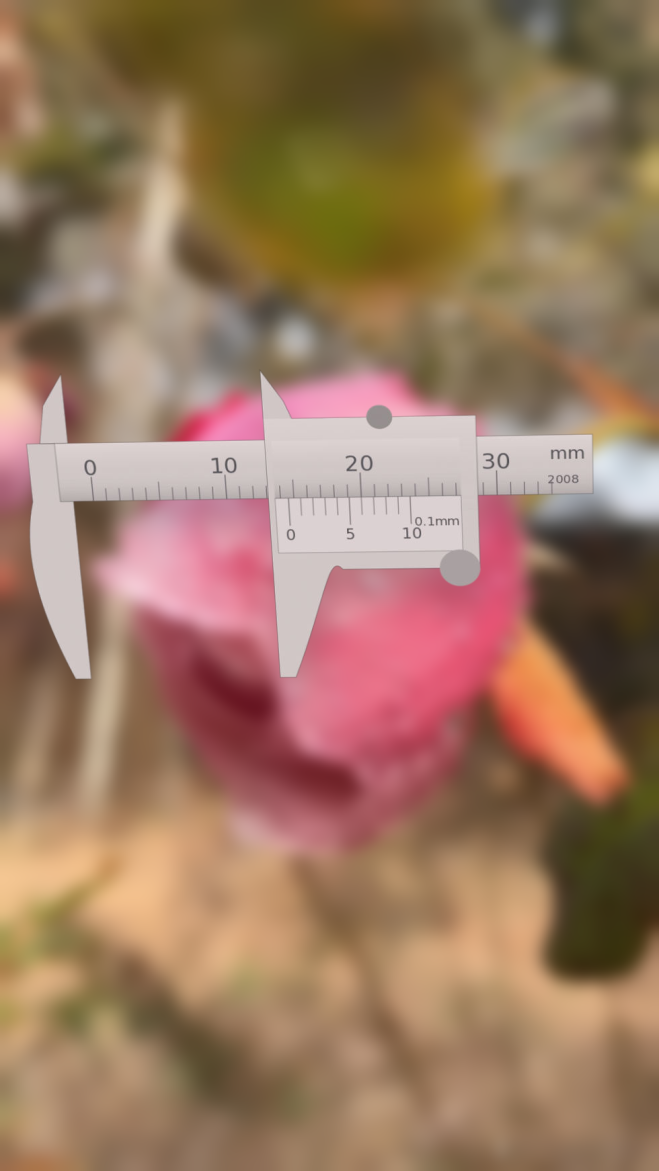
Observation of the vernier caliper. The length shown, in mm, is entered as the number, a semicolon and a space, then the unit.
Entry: 14.6; mm
